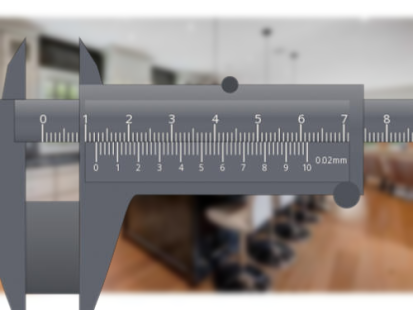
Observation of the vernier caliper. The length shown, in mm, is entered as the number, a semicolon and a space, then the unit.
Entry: 12.5; mm
